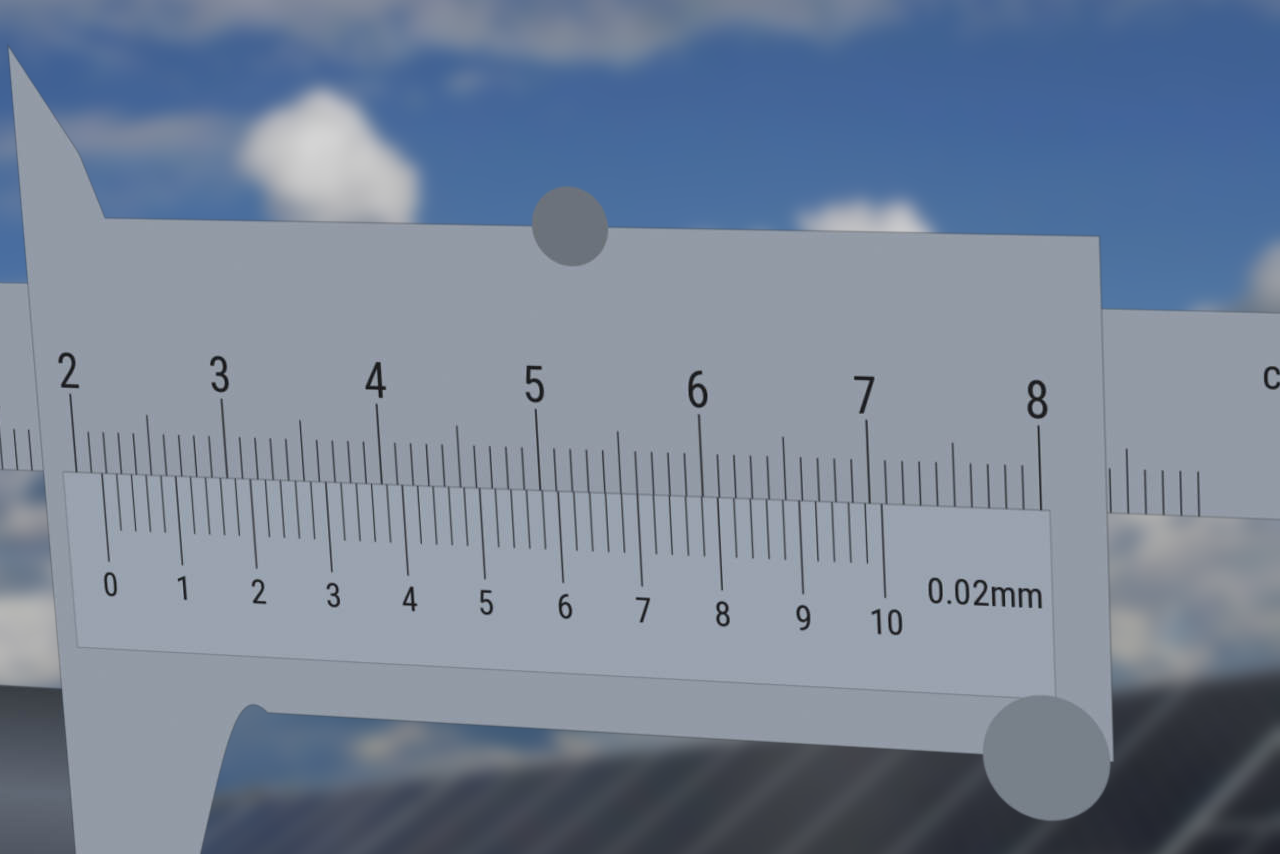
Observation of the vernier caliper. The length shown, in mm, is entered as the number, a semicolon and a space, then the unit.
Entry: 21.7; mm
